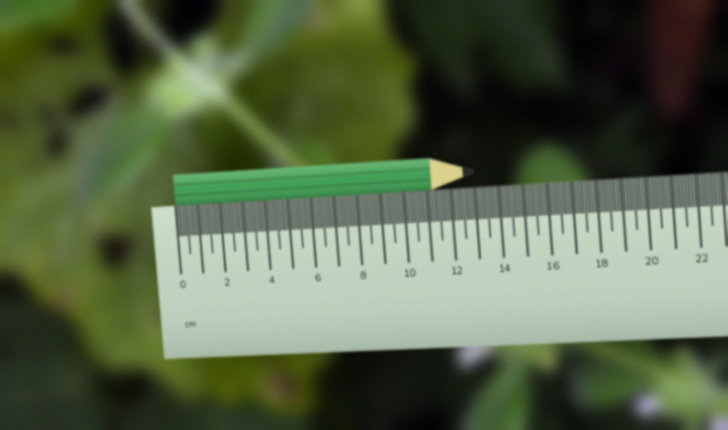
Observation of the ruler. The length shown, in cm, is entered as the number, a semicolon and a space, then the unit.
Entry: 13; cm
